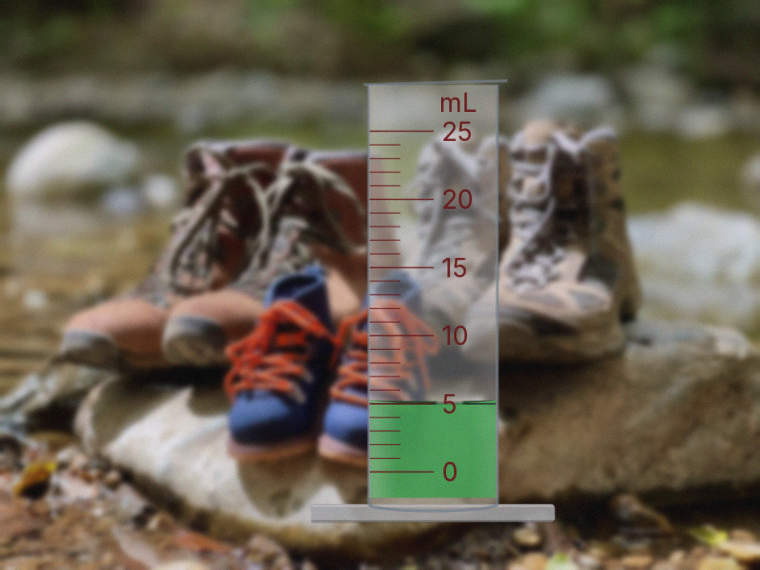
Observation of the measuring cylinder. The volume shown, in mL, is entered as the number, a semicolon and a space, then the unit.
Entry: 5; mL
